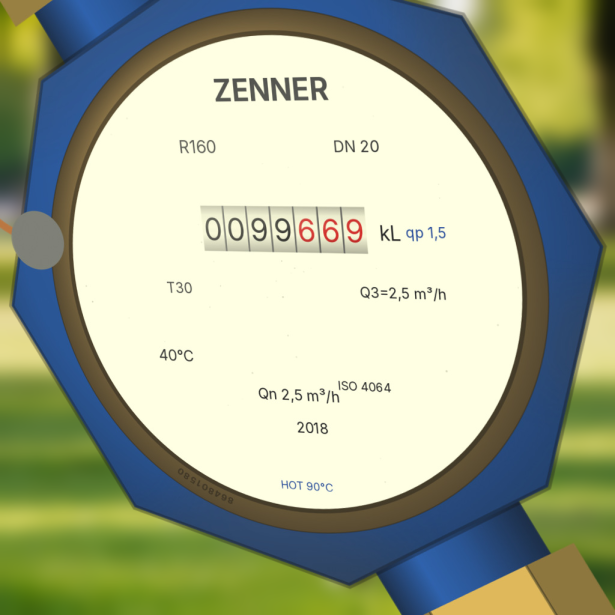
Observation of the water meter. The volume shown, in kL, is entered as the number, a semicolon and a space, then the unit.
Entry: 99.669; kL
